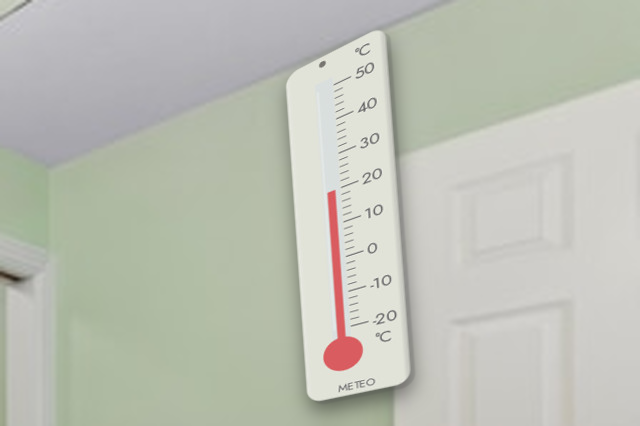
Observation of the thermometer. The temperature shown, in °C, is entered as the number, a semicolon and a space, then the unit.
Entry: 20; °C
